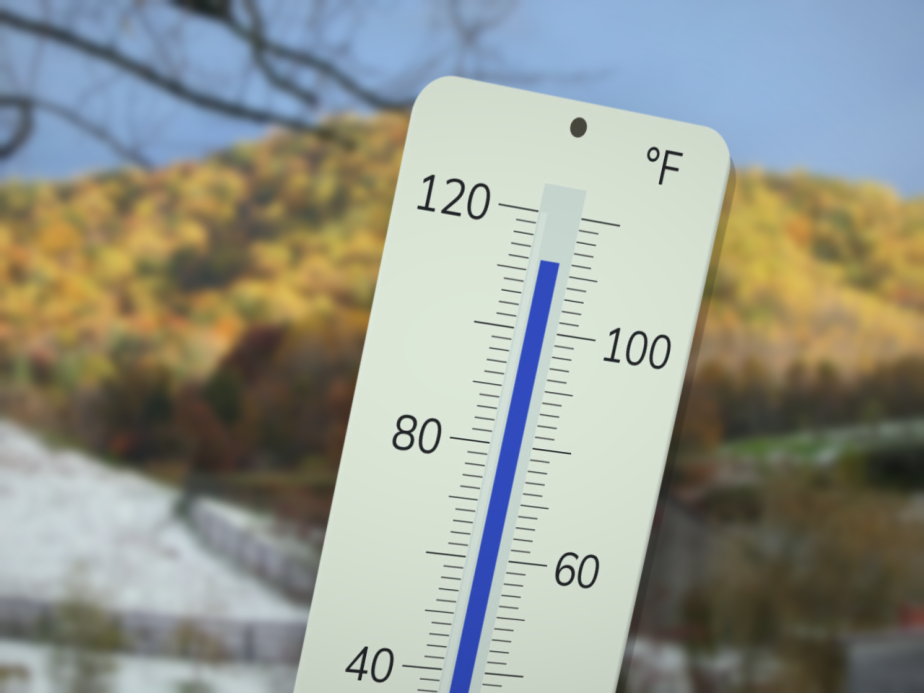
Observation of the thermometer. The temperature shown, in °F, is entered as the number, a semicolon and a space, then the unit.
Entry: 112; °F
